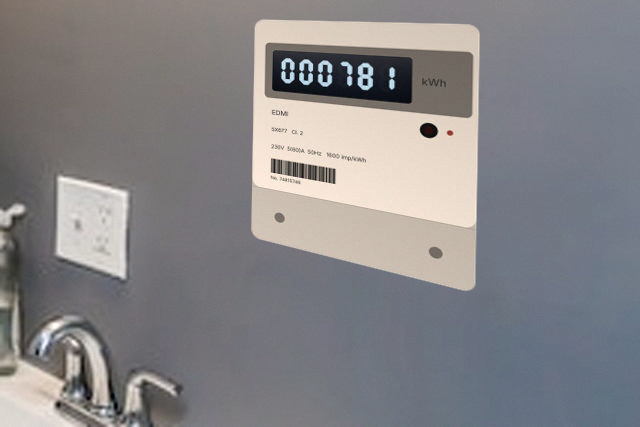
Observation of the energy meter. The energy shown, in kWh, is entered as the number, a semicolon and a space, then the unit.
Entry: 781; kWh
